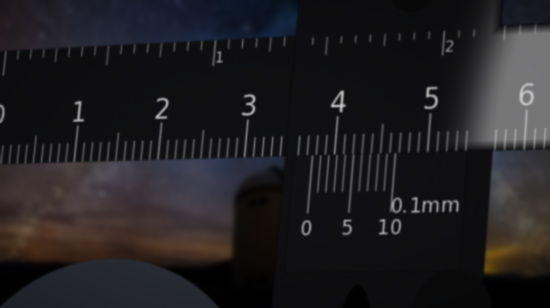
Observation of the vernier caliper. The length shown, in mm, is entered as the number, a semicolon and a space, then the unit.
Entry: 37.6; mm
